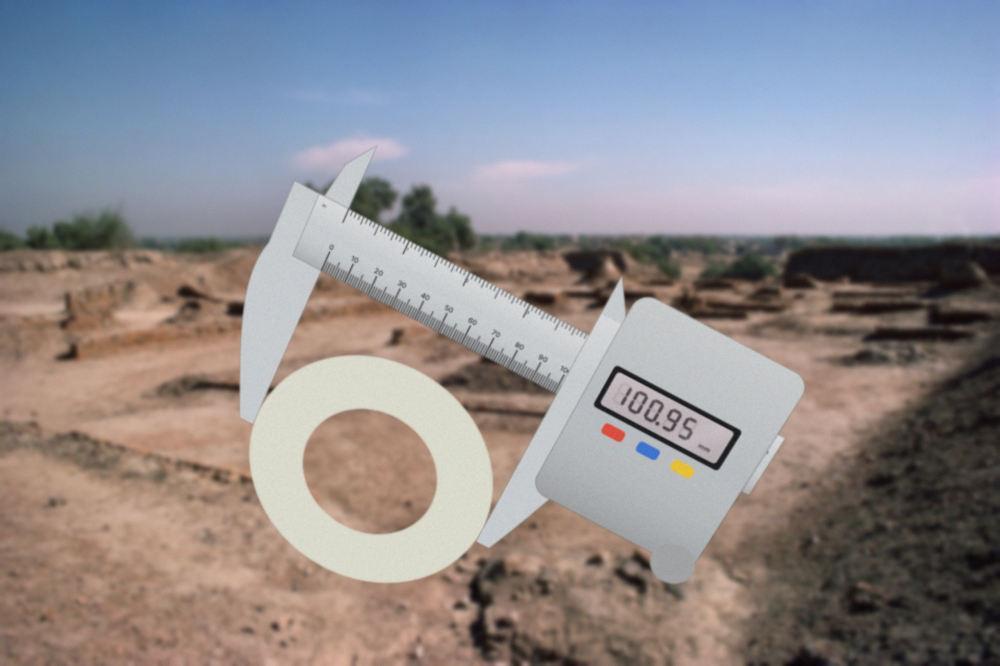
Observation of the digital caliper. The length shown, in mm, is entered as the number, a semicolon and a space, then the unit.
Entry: 100.95; mm
